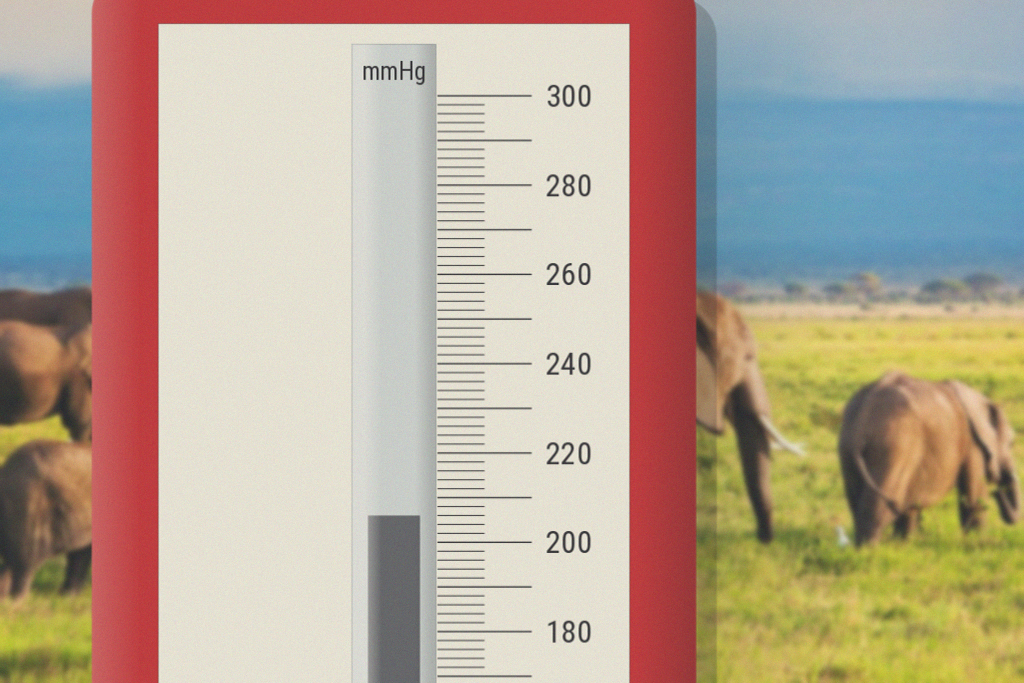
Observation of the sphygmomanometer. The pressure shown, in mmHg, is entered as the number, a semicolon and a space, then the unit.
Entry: 206; mmHg
